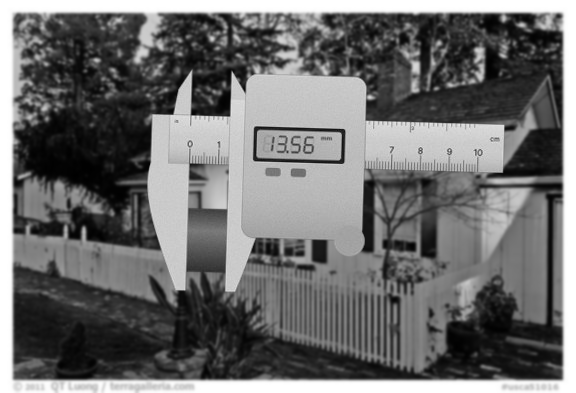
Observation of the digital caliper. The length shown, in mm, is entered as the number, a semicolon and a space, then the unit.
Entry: 13.56; mm
